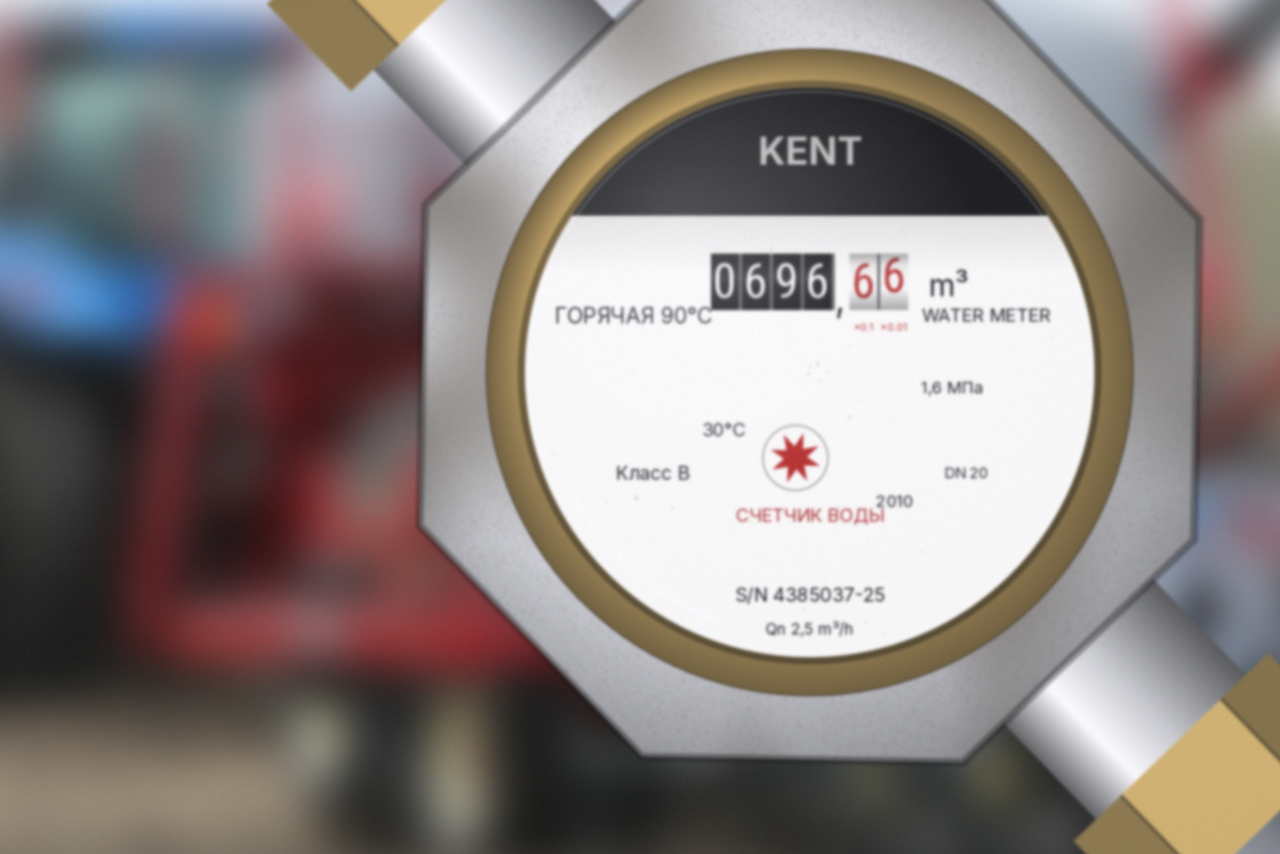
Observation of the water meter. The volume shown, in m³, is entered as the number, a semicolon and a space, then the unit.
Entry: 696.66; m³
